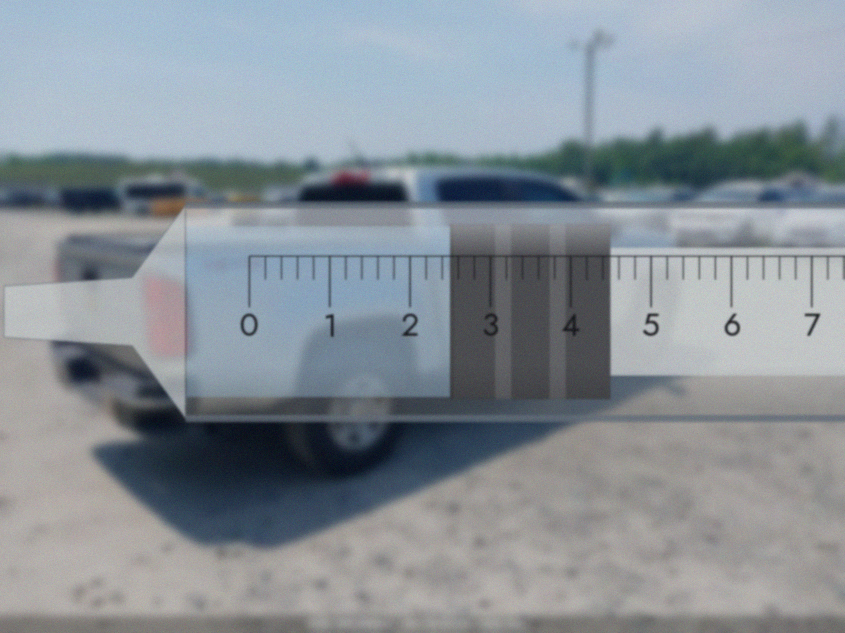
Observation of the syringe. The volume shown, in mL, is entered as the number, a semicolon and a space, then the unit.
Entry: 2.5; mL
